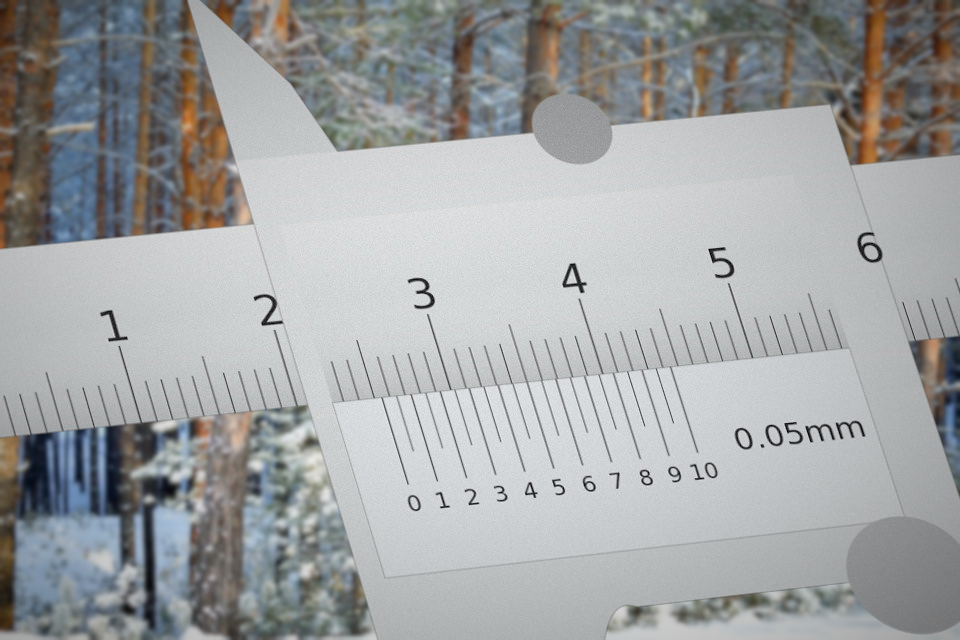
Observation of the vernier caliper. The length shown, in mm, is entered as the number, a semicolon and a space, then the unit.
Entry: 25.5; mm
